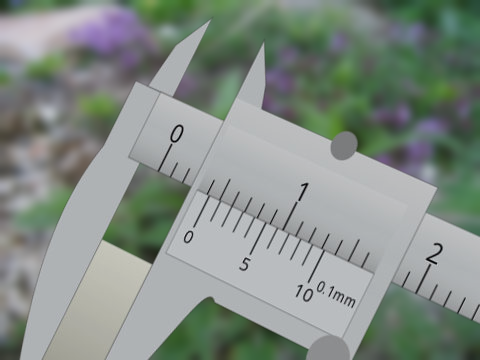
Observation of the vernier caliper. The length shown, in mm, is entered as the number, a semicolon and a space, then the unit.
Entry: 4.2; mm
